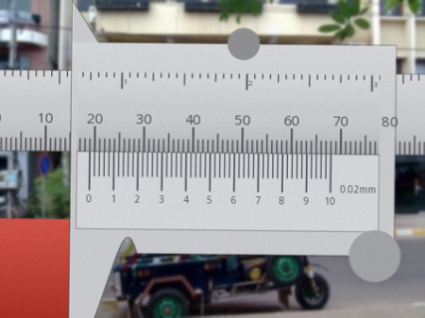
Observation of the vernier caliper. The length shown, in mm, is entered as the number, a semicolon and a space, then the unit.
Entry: 19.0; mm
